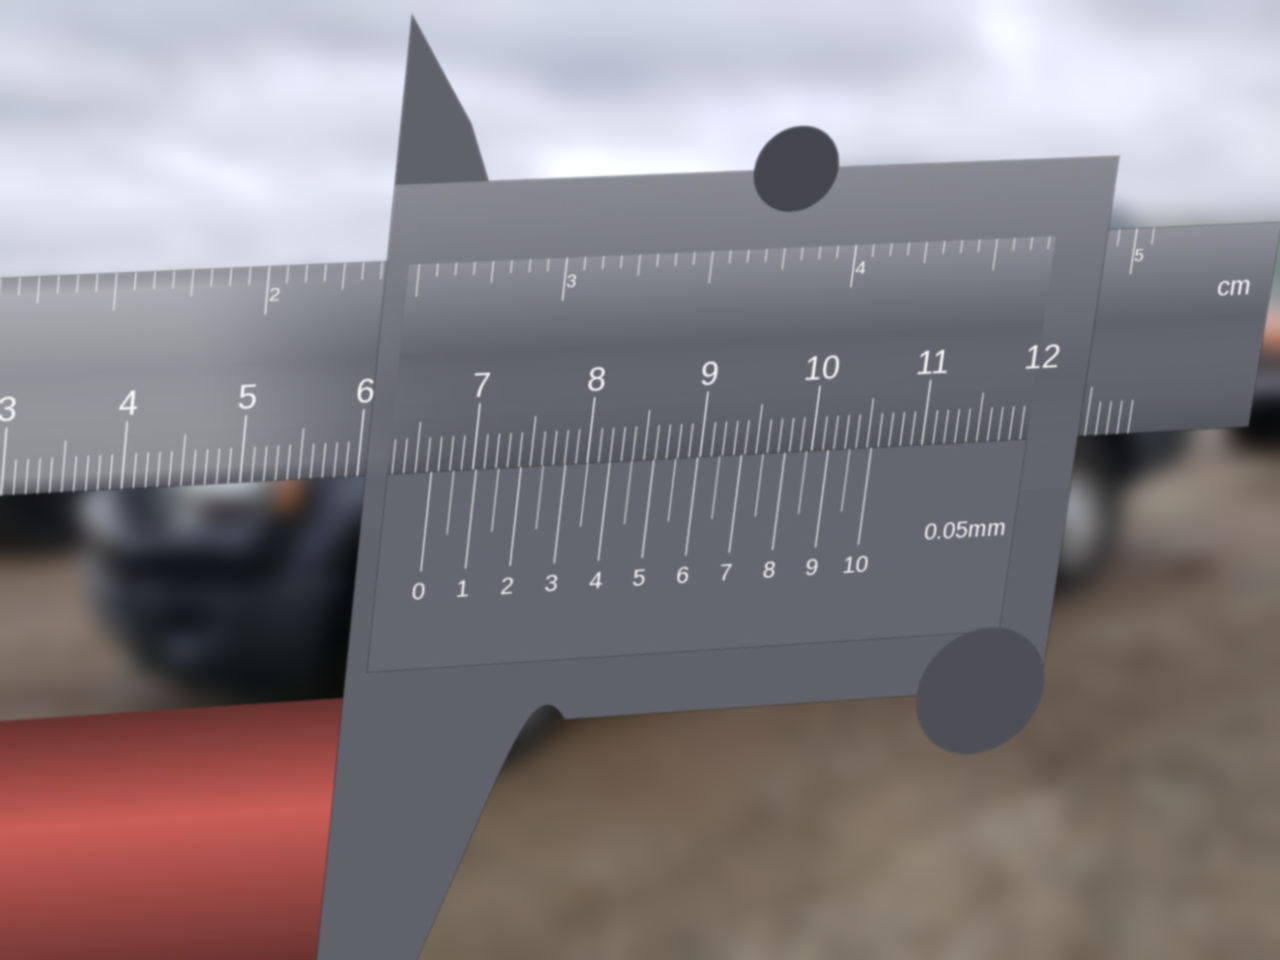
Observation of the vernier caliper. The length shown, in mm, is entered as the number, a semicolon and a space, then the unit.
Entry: 66.4; mm
